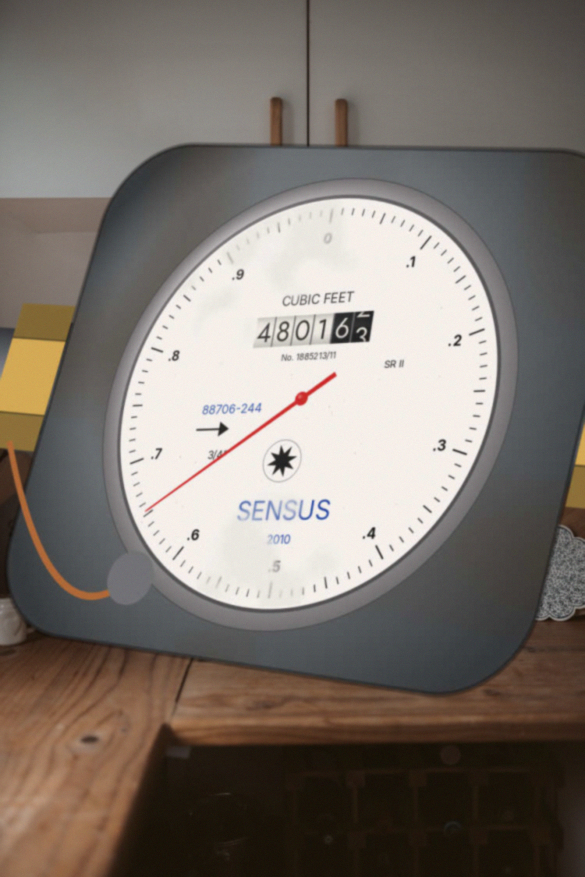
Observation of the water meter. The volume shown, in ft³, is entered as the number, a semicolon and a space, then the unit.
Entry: 480162.65; ft³
